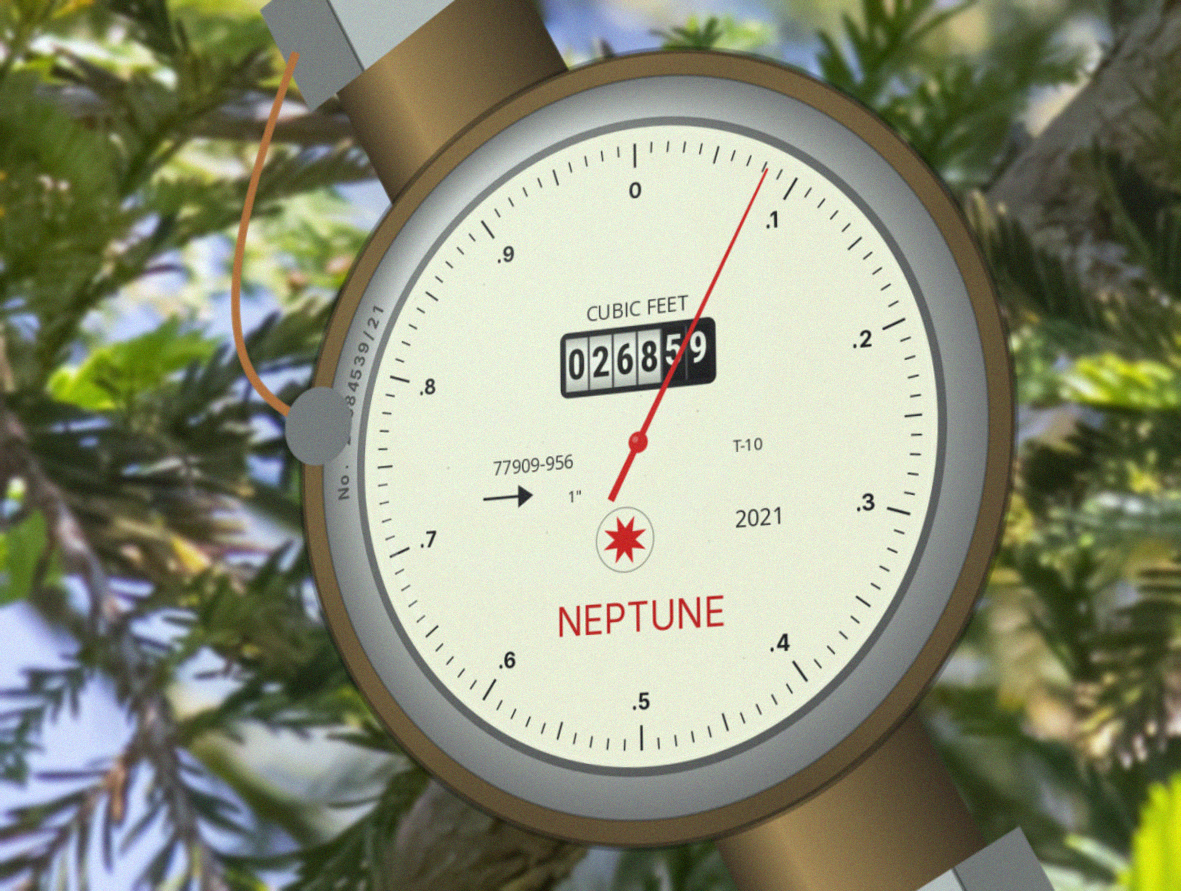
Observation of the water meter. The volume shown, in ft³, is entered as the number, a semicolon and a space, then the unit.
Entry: 26859.08; ft³
